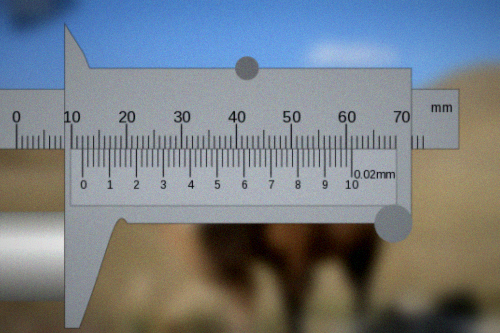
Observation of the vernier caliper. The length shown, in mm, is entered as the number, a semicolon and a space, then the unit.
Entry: 12.0; mm
